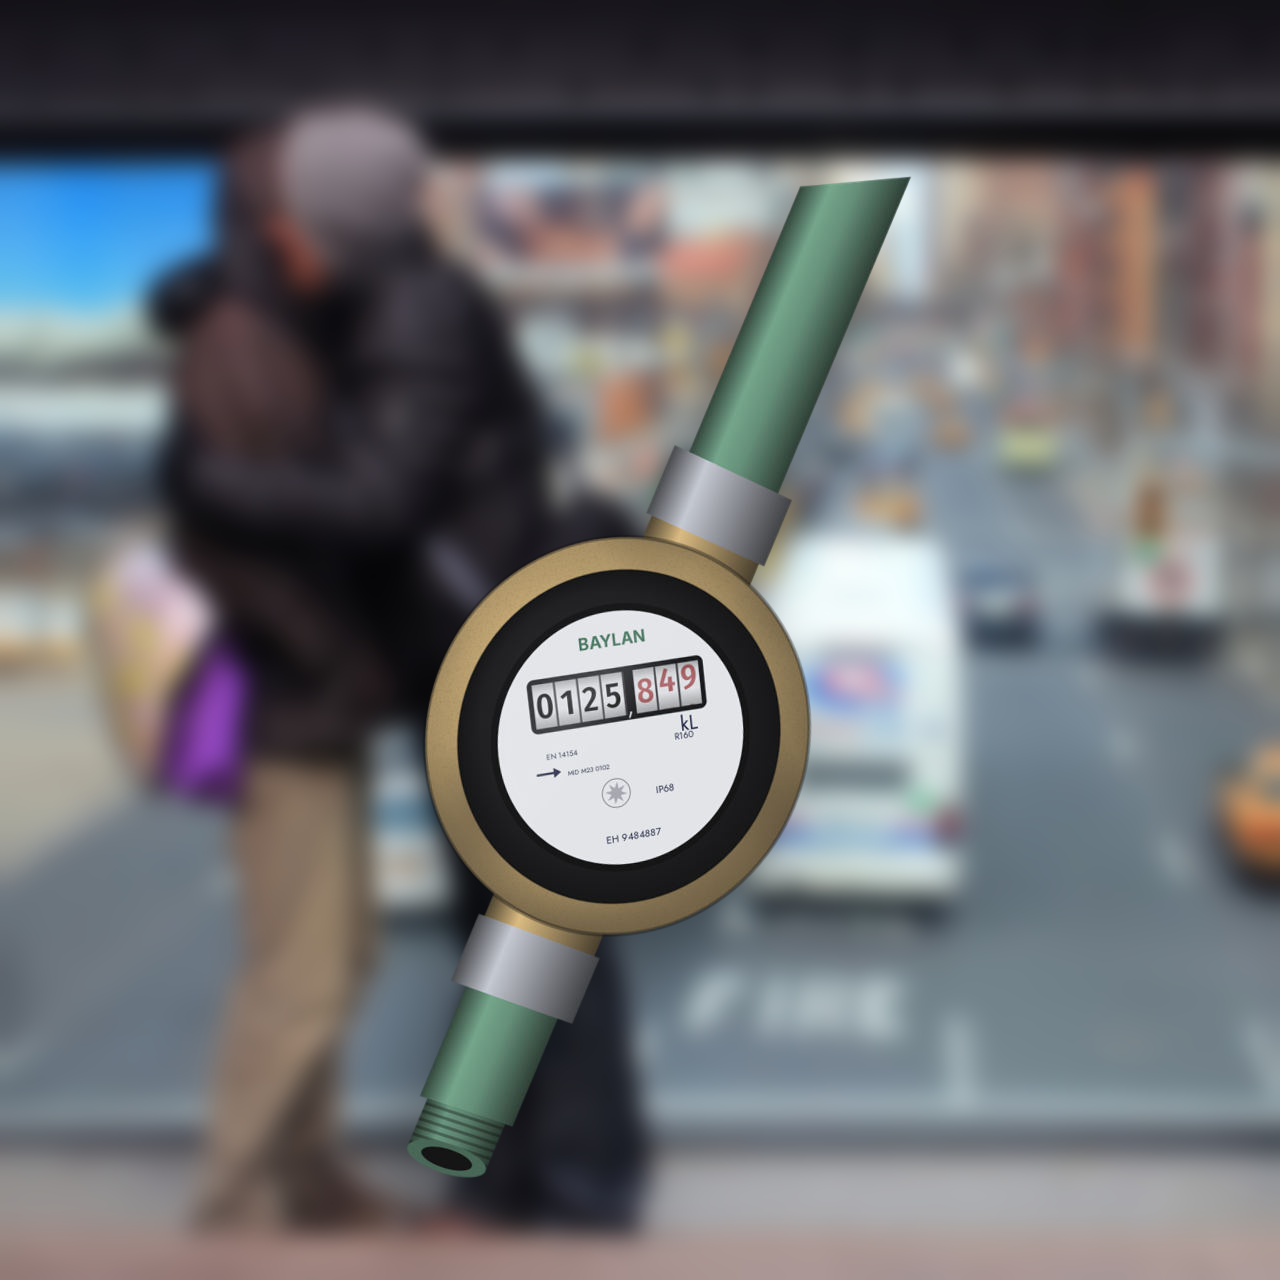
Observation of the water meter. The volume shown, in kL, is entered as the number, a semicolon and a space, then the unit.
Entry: 125.849; kL
